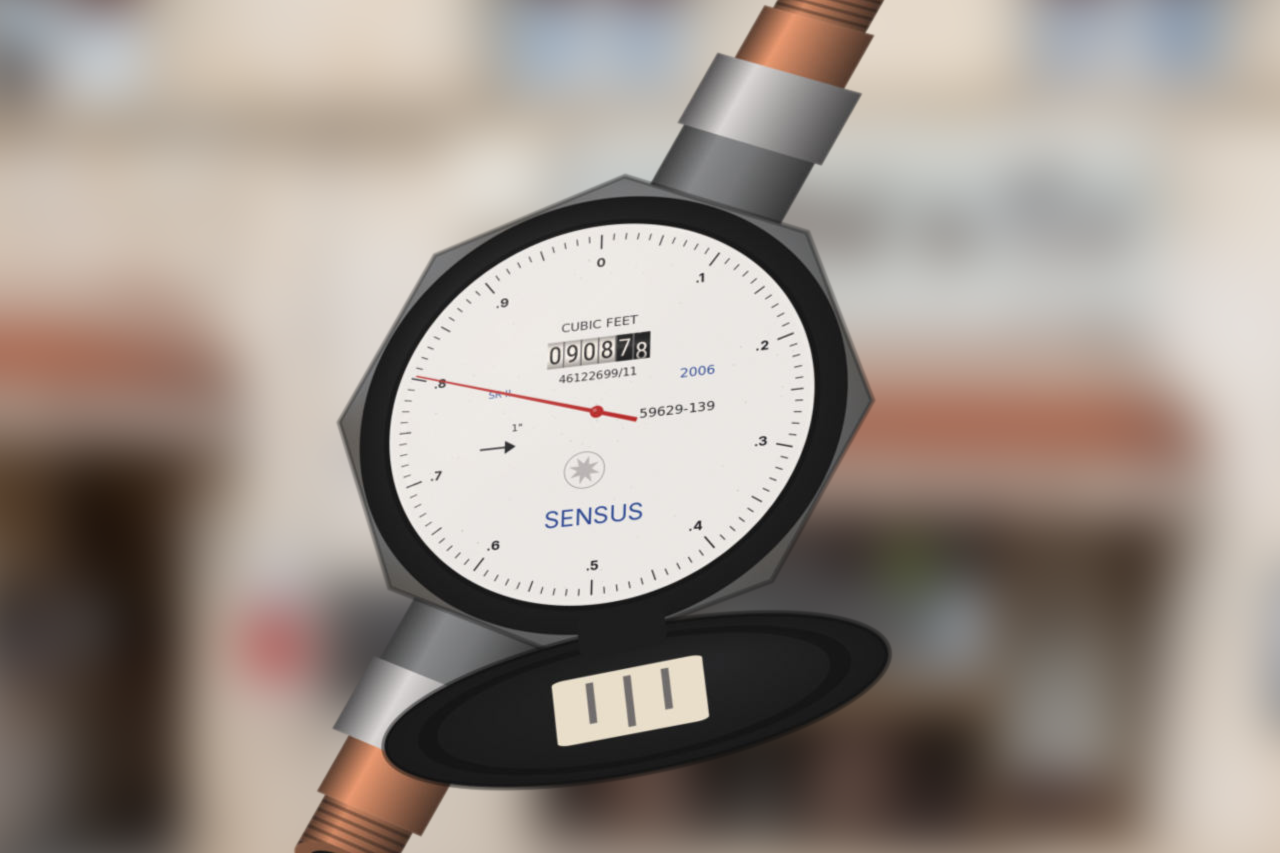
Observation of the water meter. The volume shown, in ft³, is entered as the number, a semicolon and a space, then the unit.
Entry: 90877.80; ft³
